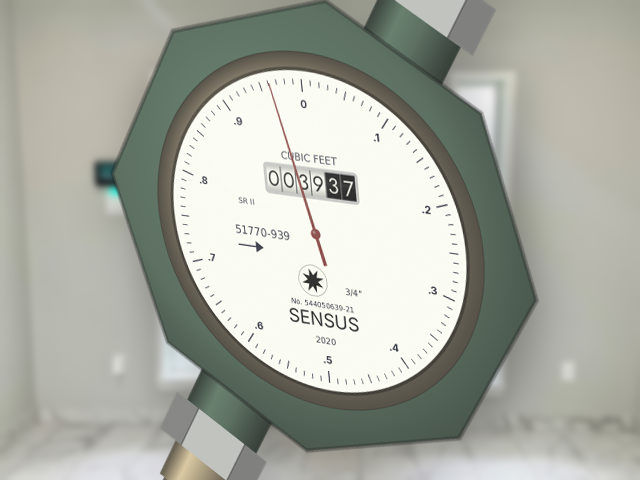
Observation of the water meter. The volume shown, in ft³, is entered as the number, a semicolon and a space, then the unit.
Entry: 3936.96; ft³
